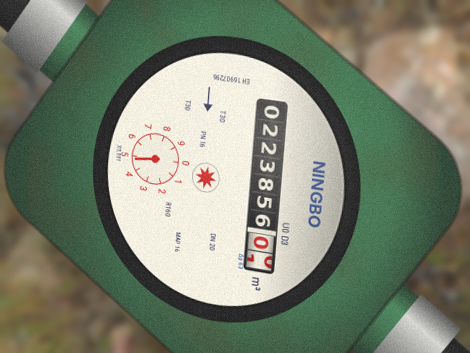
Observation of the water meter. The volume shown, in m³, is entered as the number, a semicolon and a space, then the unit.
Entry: 223856.004; m³
